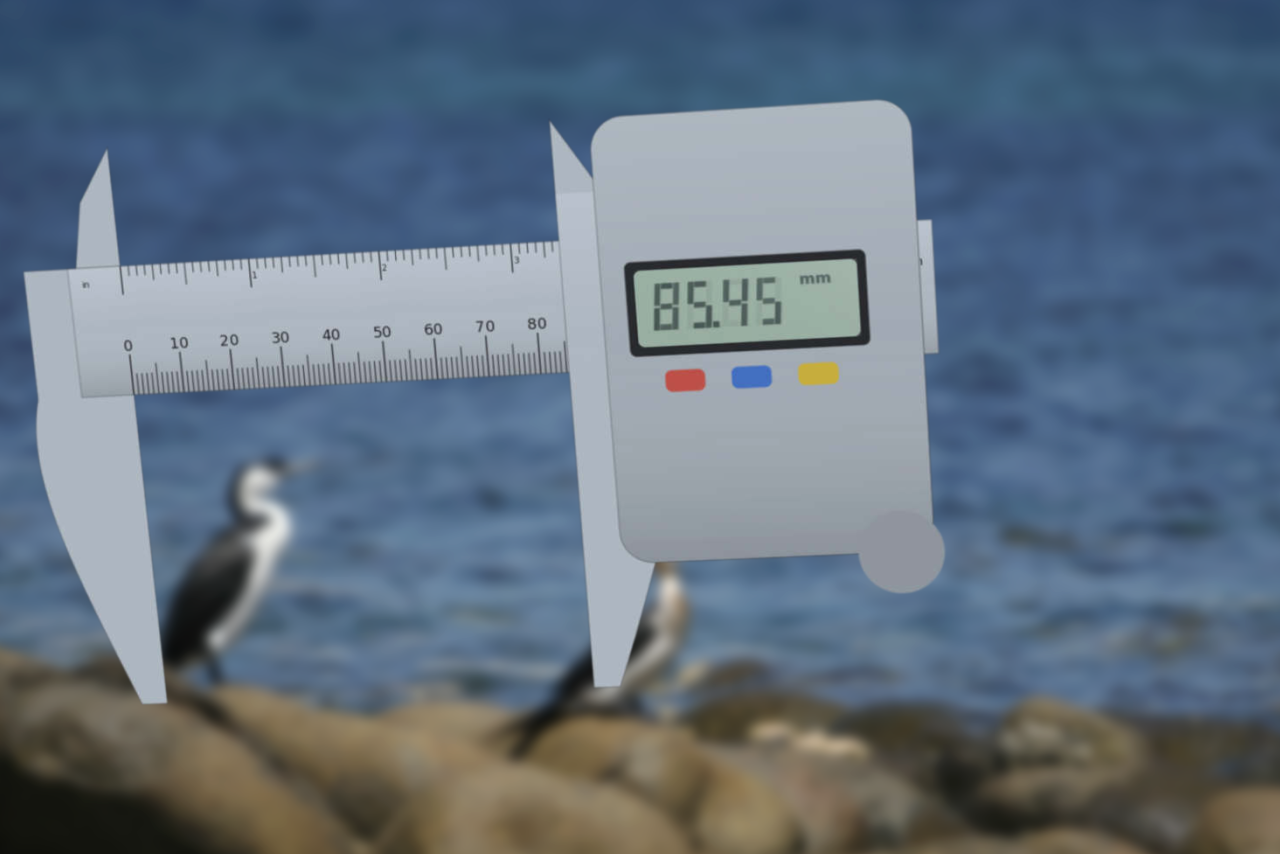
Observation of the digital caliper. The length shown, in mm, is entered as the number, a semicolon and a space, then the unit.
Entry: 85.45; mm
